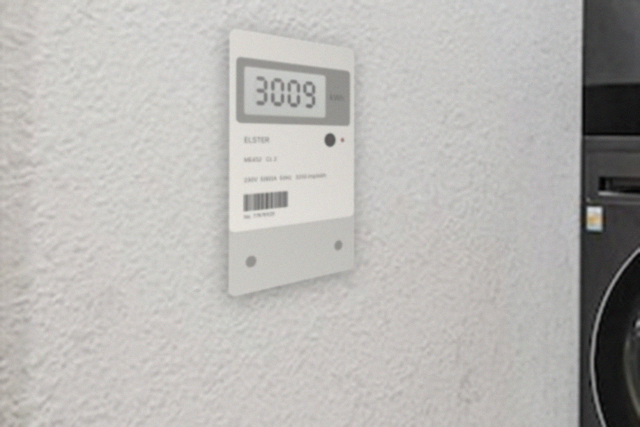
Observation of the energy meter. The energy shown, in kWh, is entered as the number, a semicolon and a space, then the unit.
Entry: 3009; kWh
